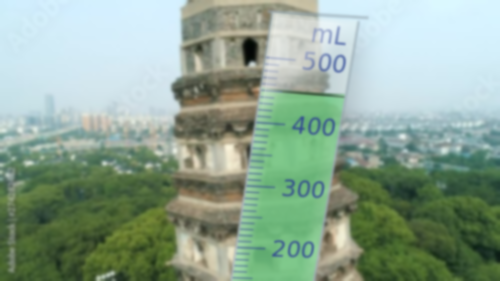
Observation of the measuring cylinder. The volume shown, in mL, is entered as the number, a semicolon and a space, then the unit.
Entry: 450; mL
